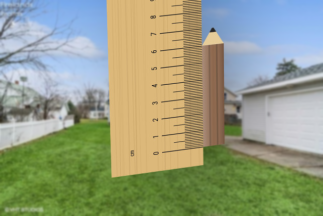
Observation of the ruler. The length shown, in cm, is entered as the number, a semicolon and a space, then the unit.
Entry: 7; cm
